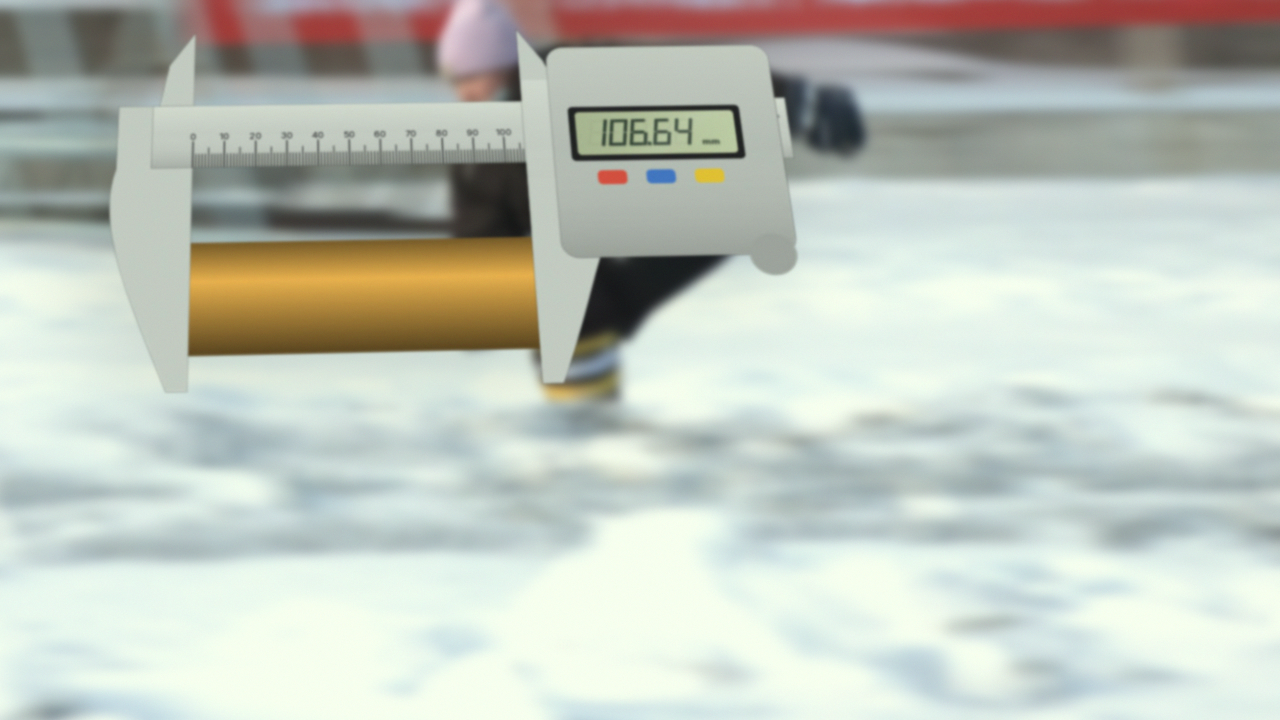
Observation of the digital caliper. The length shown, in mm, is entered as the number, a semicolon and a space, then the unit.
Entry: 106.64; mm
